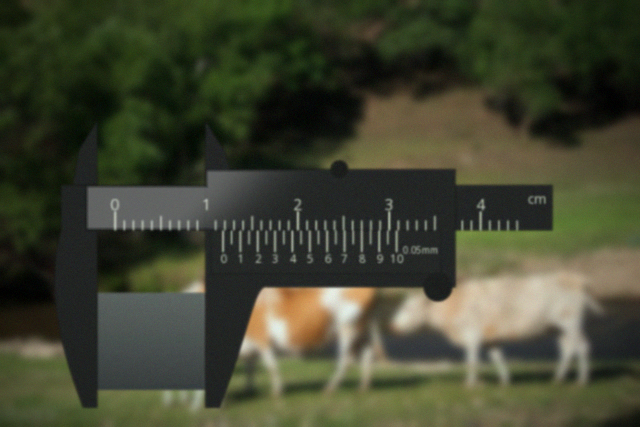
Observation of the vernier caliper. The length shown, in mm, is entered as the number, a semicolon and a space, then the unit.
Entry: 11.8; mm
